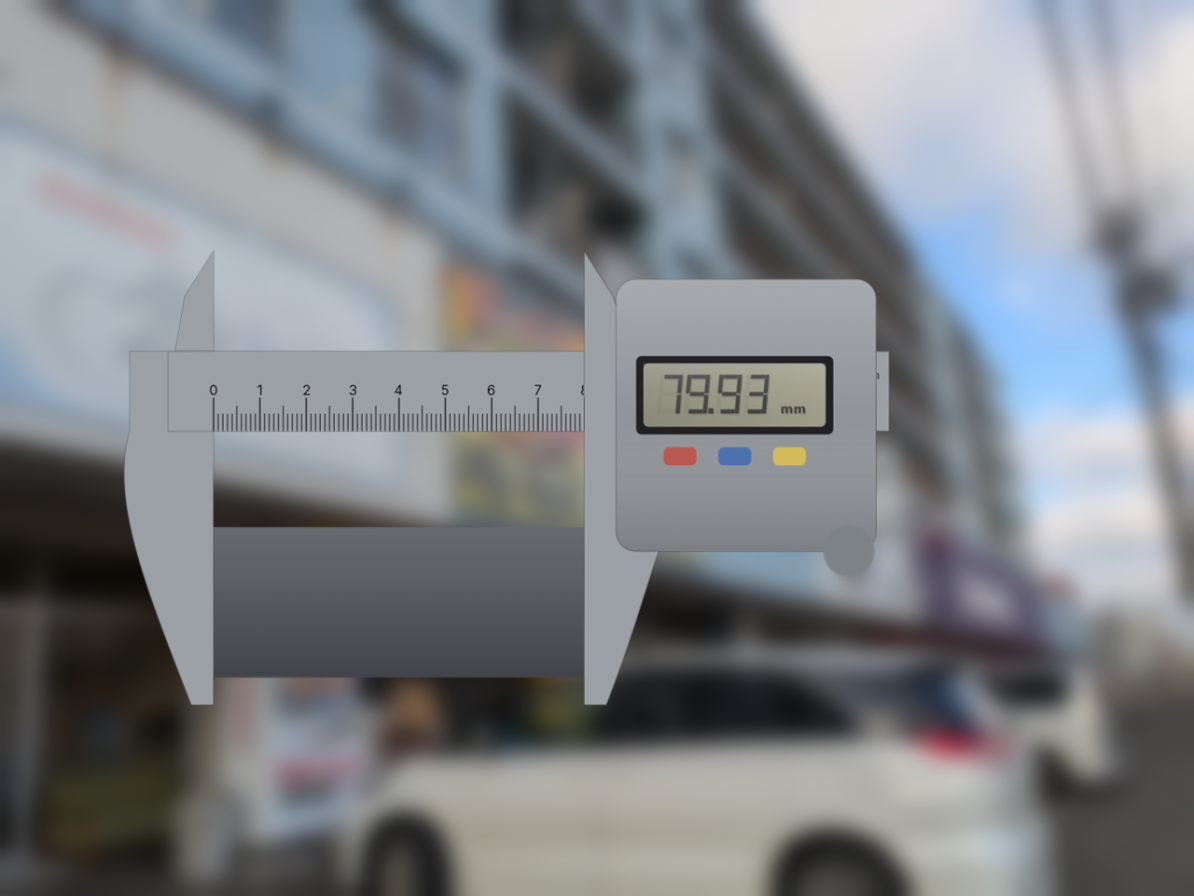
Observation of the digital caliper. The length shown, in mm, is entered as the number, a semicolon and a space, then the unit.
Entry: 79.93; mm
